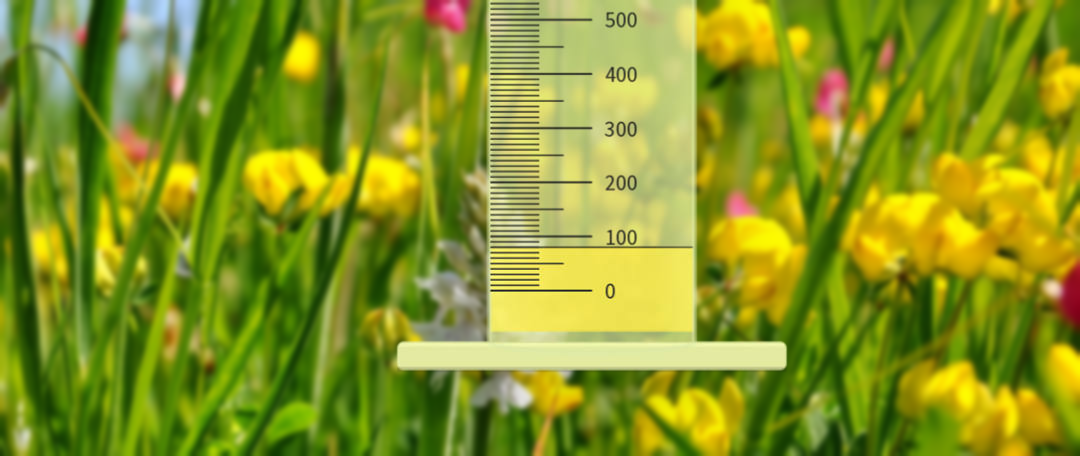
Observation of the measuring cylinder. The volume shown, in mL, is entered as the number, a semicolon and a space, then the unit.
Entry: 80; mL
